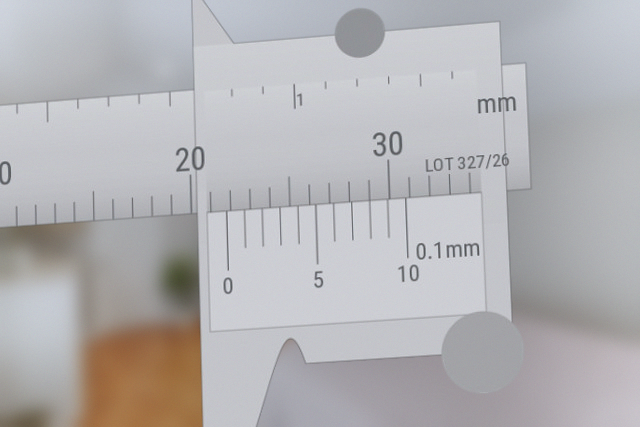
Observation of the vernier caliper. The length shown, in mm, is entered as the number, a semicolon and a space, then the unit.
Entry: 21.8; mm
